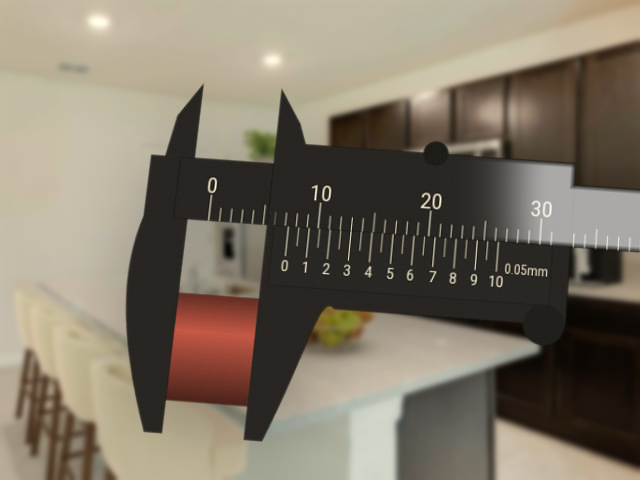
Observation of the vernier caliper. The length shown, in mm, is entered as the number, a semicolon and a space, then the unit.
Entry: 7.3; mm
